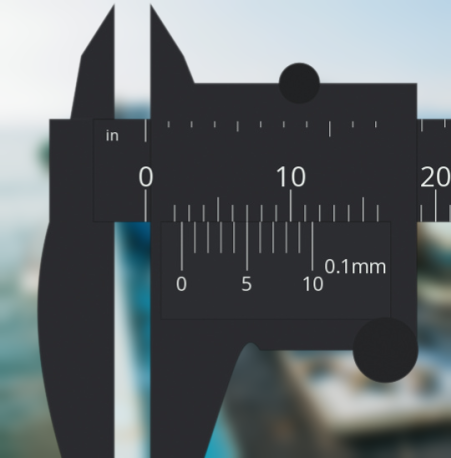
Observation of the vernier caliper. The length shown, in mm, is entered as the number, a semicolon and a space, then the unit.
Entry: 2.5; mm
